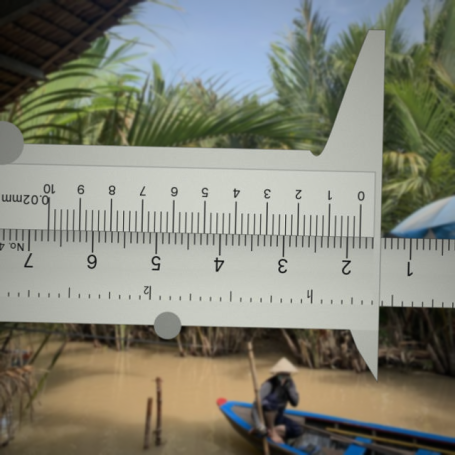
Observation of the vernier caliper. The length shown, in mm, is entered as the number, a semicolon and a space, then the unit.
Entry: 18.0; mm
